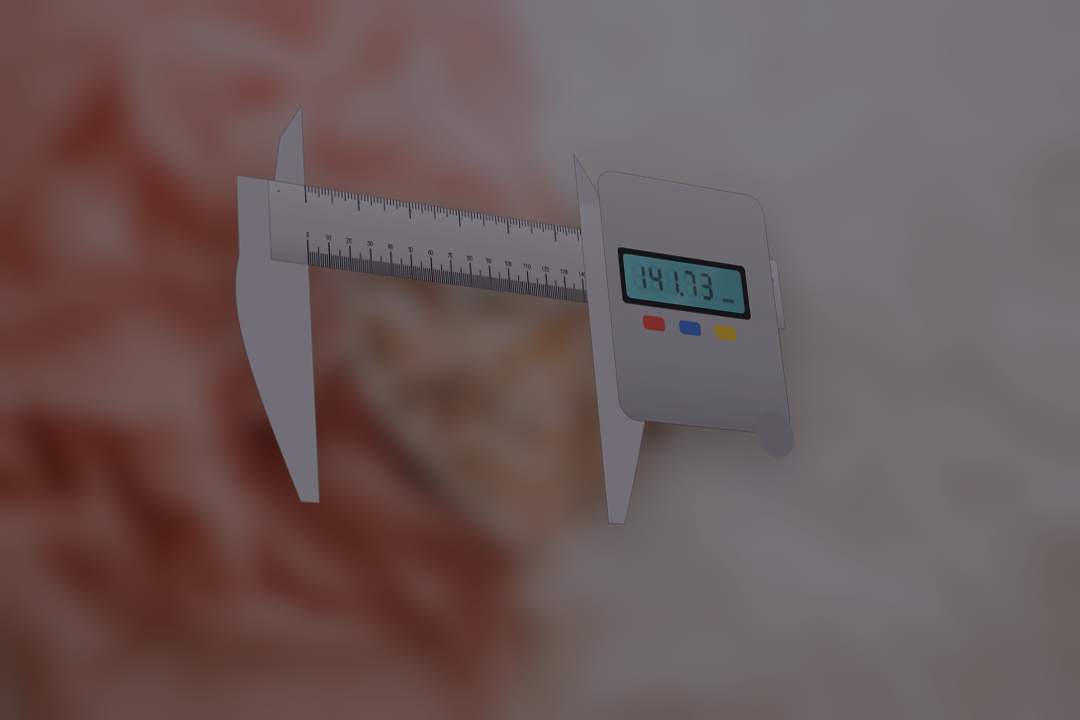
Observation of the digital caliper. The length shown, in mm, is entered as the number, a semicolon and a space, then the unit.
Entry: 141.73; mm
